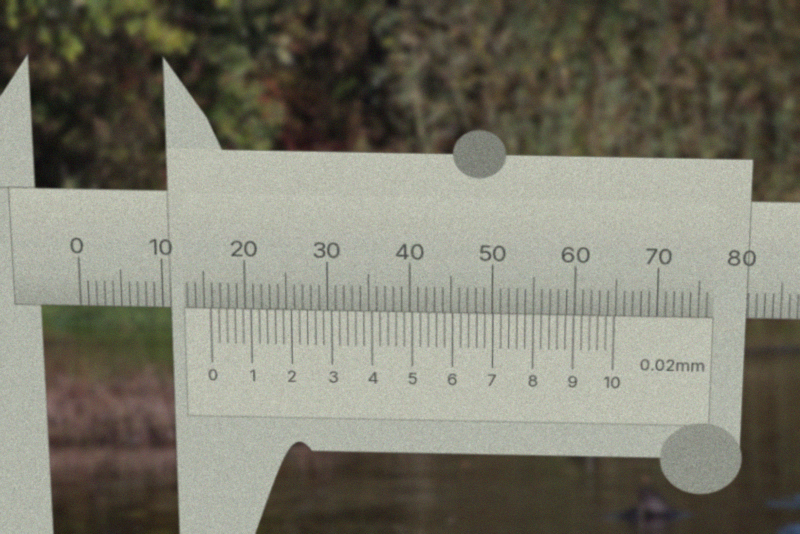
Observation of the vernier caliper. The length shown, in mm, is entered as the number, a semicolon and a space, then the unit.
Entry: 15.8; mm
